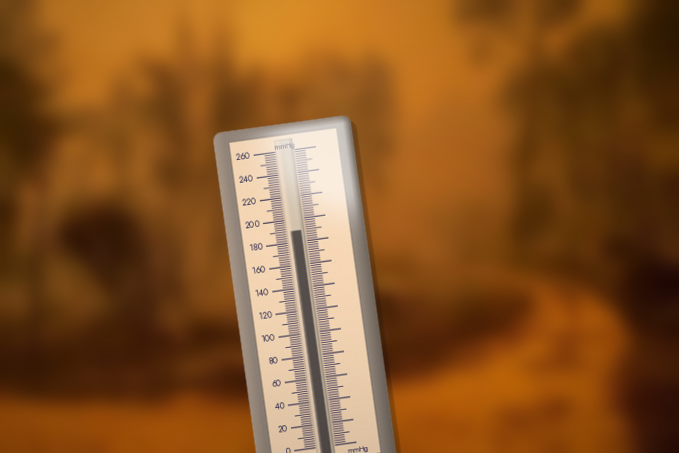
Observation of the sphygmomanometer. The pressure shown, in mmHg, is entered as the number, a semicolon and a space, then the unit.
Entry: 190; mmHg
